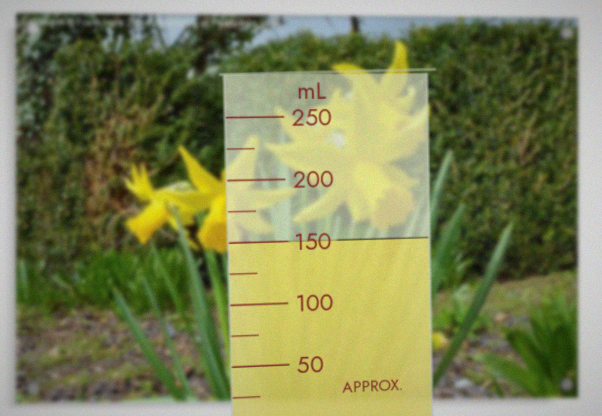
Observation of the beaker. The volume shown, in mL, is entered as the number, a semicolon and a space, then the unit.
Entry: 150; mL
